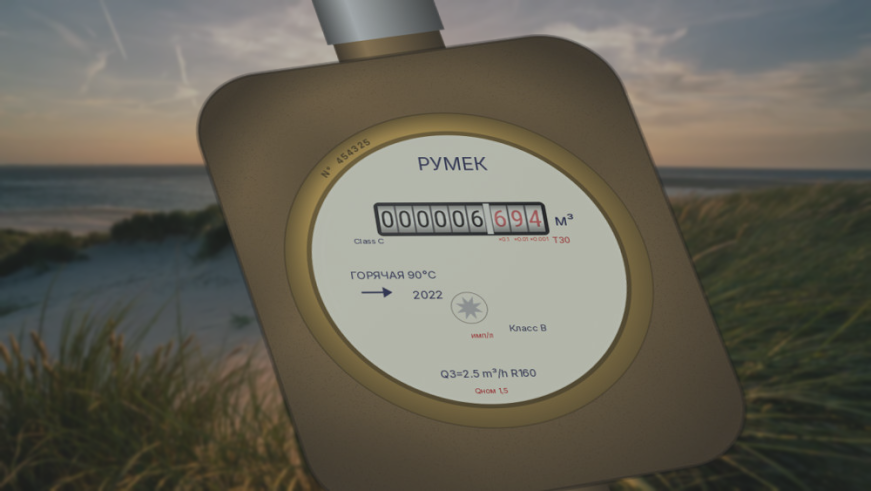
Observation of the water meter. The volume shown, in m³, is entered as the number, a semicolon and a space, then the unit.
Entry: 6.694; m³
